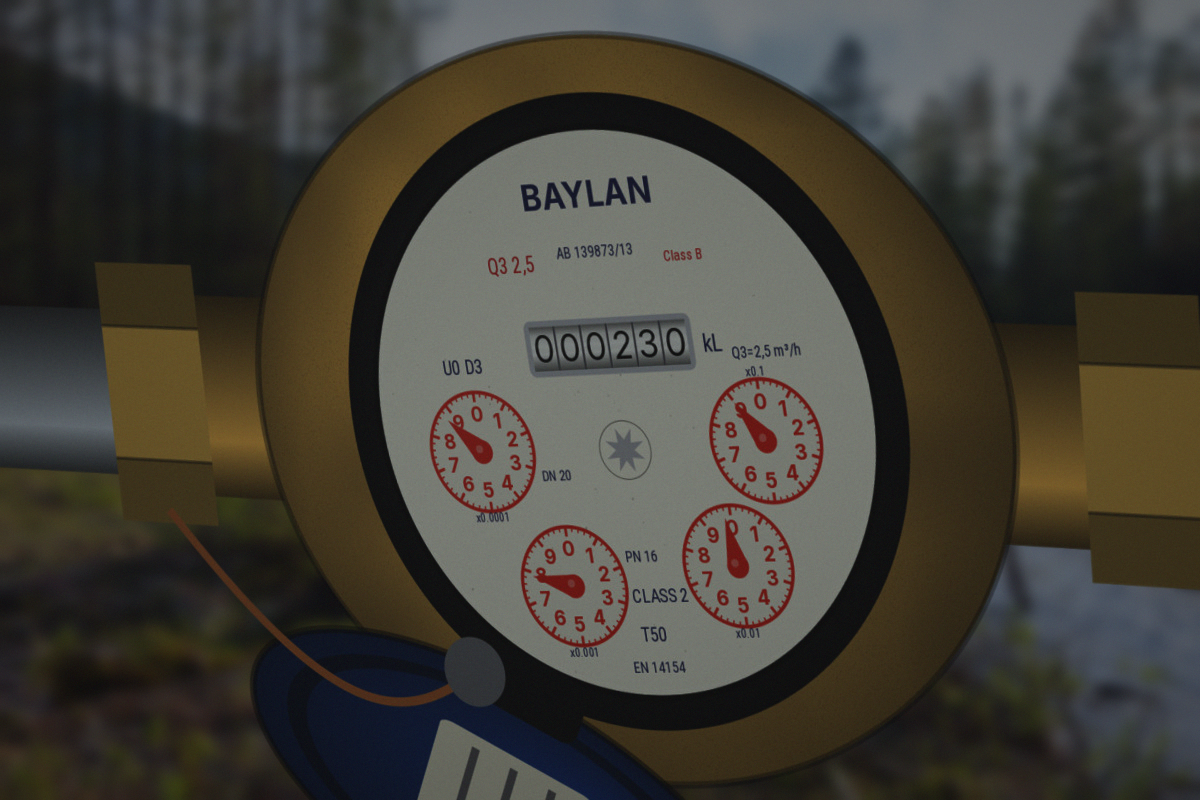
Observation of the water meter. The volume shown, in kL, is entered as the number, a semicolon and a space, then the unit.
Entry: 230.8978; kL
